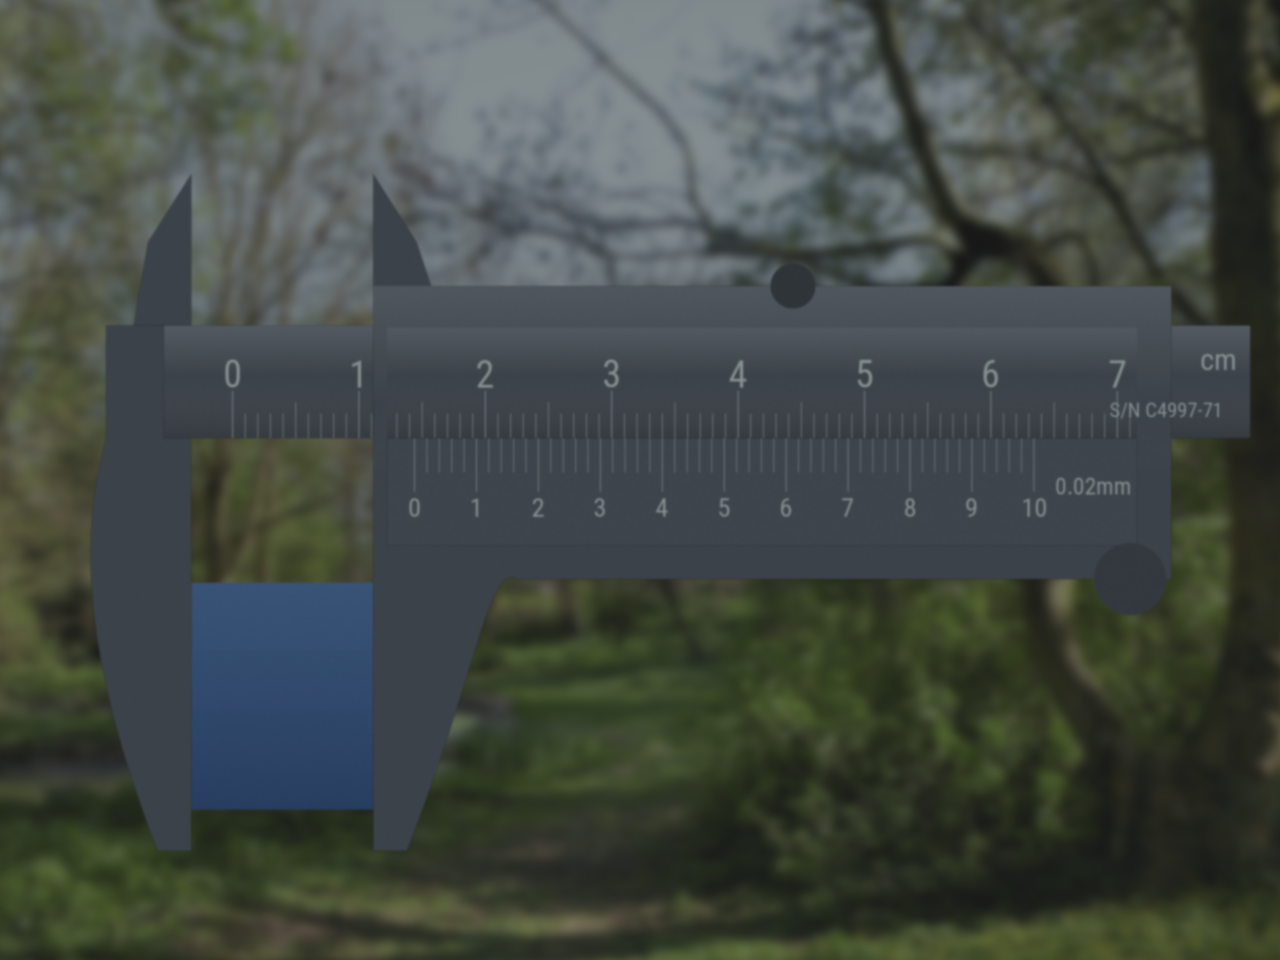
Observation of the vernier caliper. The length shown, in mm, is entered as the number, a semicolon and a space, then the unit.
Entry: 14.4; mm
